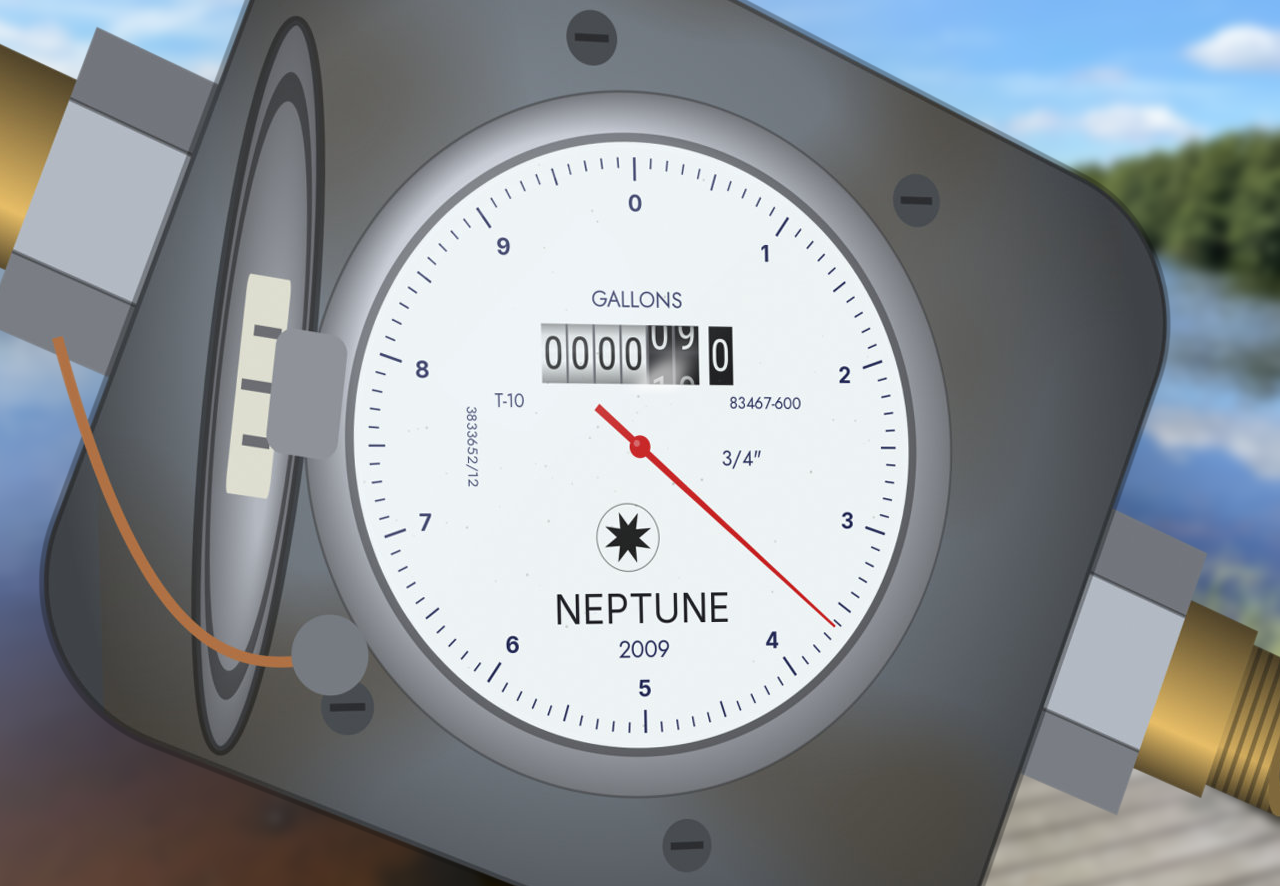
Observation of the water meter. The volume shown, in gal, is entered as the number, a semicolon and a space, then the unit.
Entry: 93.6; gal
